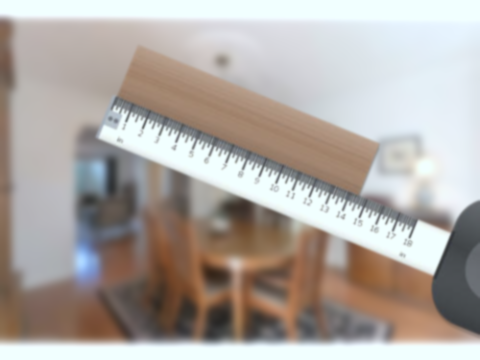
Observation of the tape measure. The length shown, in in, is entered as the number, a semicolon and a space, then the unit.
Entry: 14.5; in
